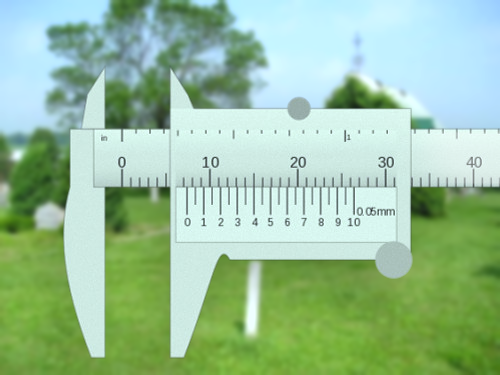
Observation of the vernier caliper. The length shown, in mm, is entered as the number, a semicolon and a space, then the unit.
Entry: 7.4; mm
